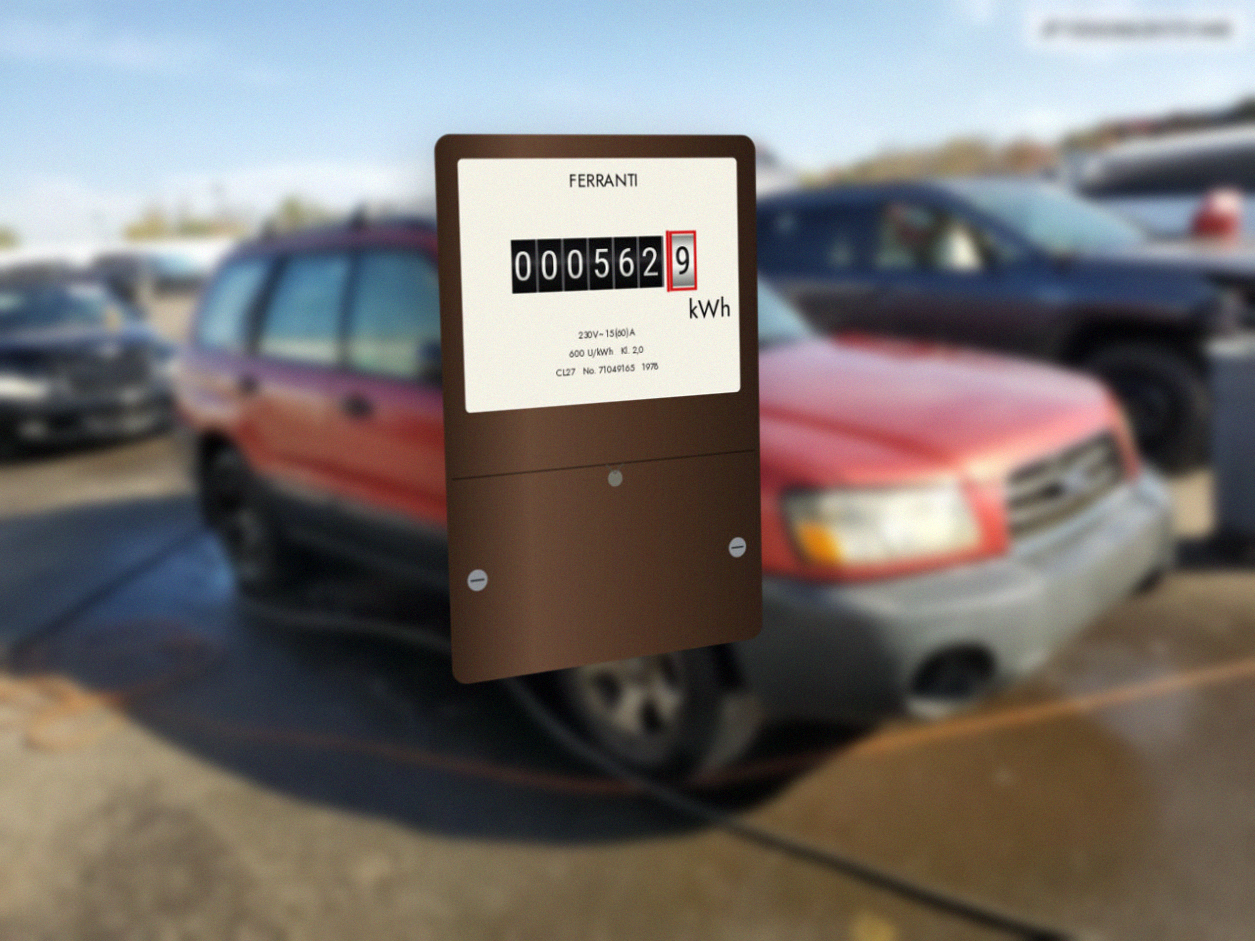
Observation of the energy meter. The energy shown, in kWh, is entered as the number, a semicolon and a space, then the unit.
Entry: 562.9; kWh
